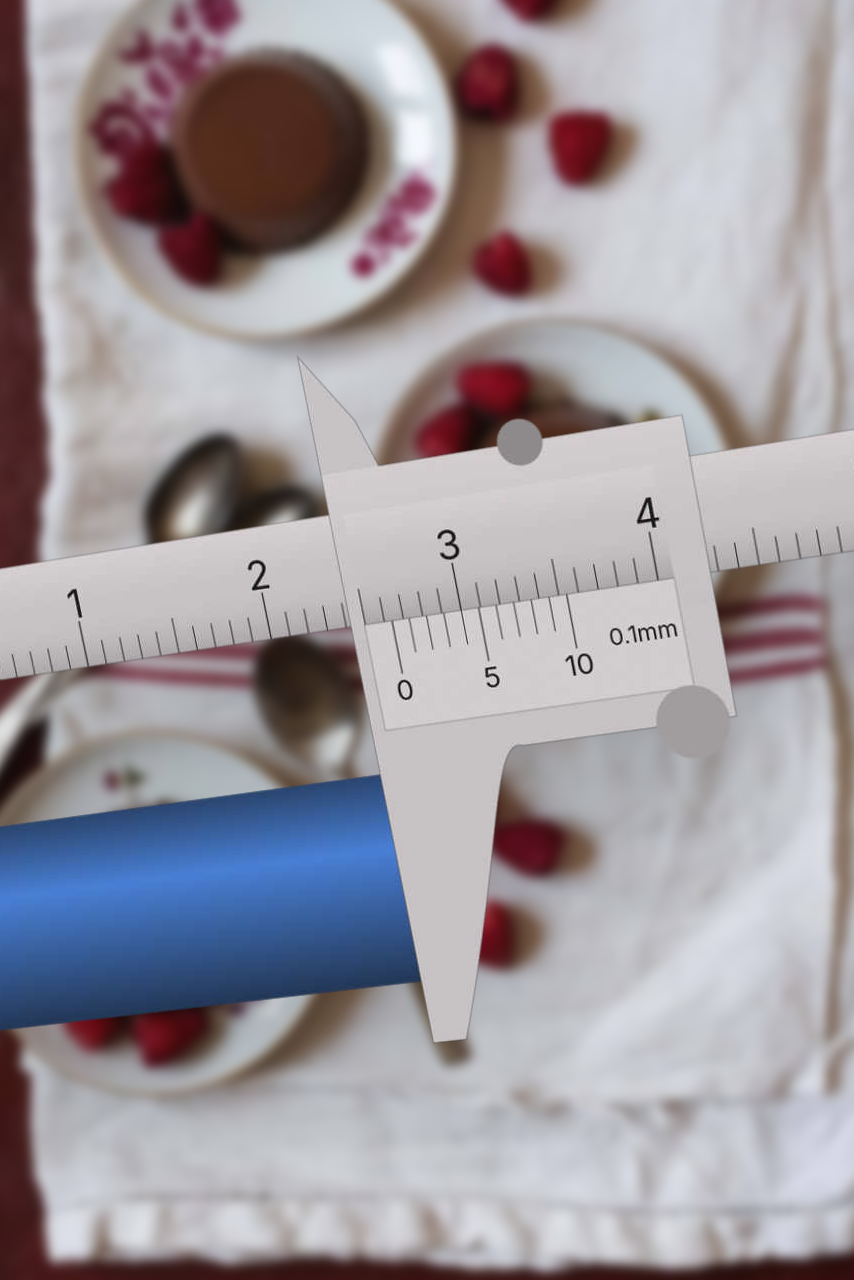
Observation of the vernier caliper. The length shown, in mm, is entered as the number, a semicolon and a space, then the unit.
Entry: 26.4; mm
